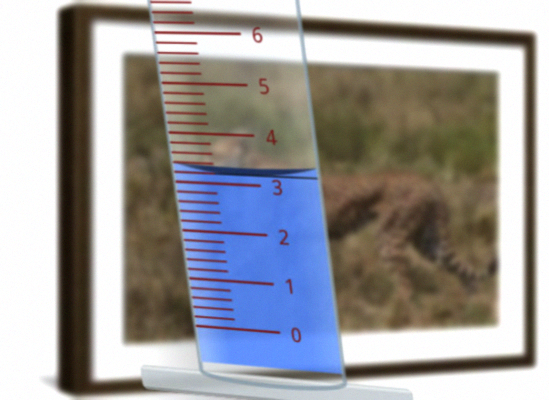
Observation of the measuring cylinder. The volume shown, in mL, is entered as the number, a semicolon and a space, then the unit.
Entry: 3.2; mL
